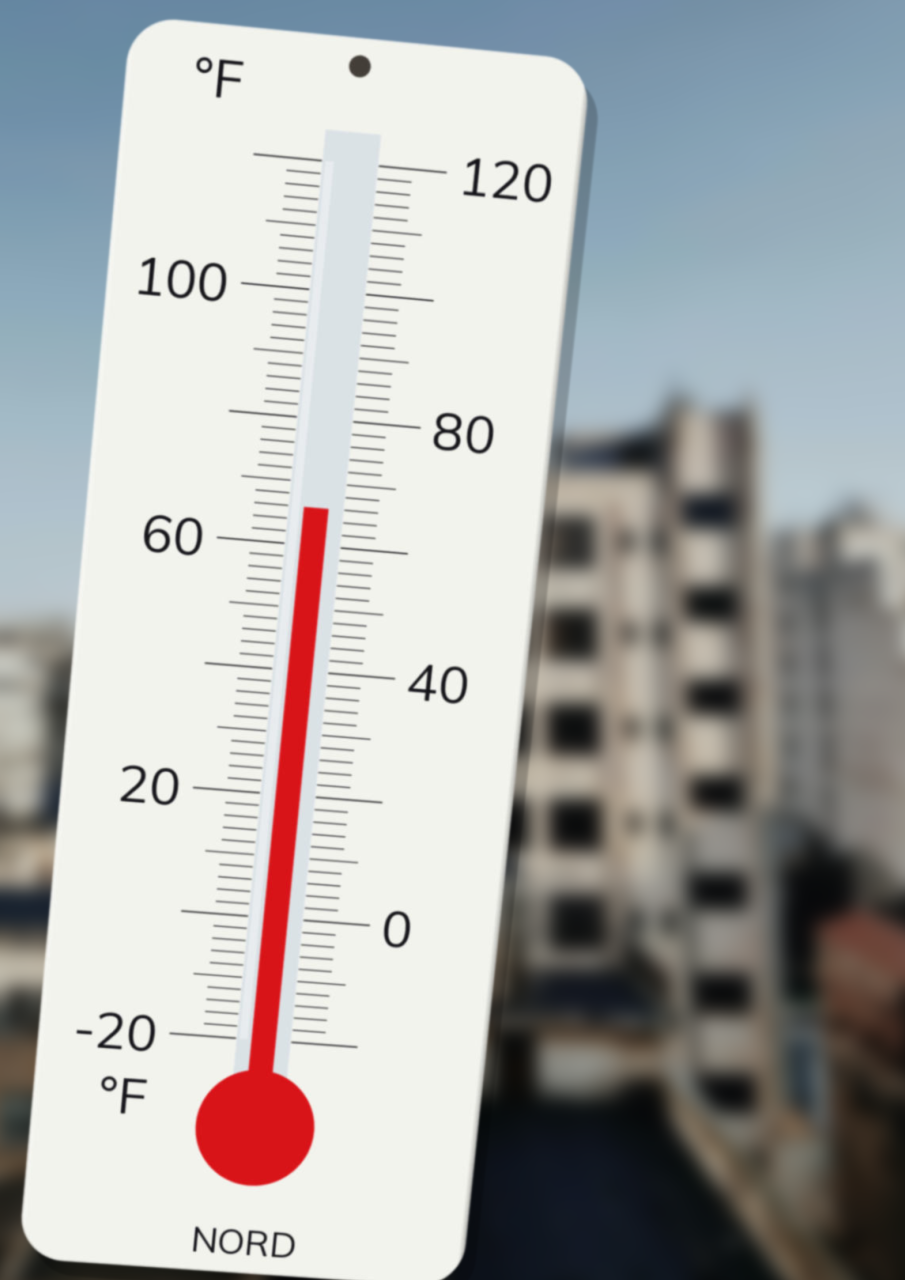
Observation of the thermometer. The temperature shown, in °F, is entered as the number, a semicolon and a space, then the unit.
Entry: 66; °F
